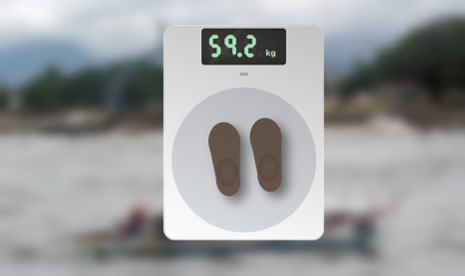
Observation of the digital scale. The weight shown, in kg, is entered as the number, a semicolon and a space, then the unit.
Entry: 59.2; kg
